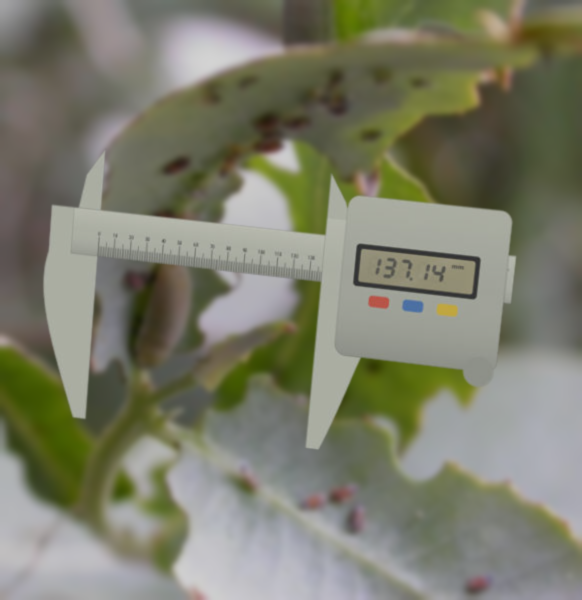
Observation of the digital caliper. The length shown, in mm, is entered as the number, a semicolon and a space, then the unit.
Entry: 137.14; mm
